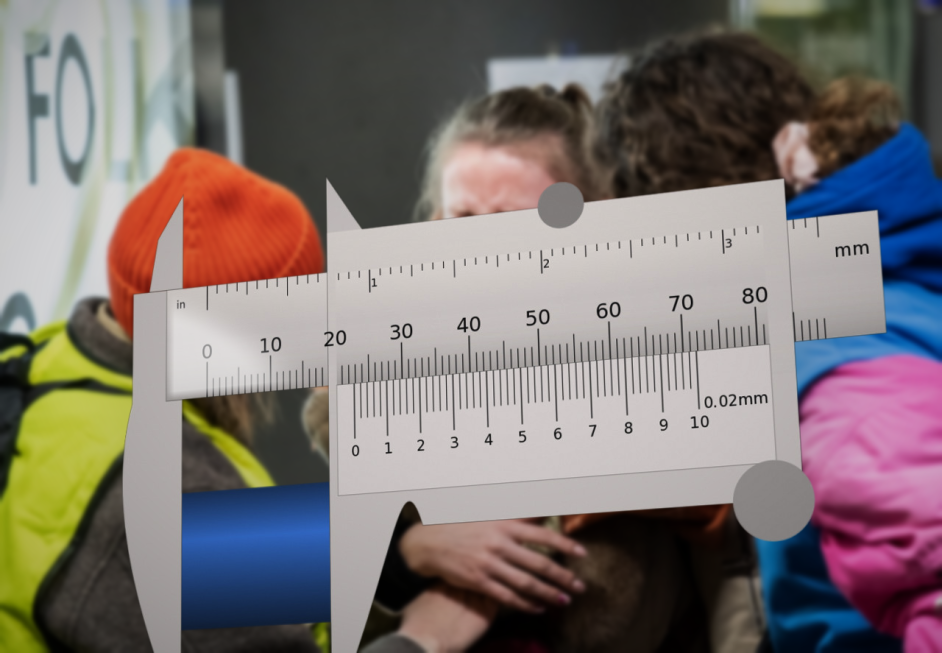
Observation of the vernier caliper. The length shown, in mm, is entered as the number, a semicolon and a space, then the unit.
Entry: 22.8; mm
